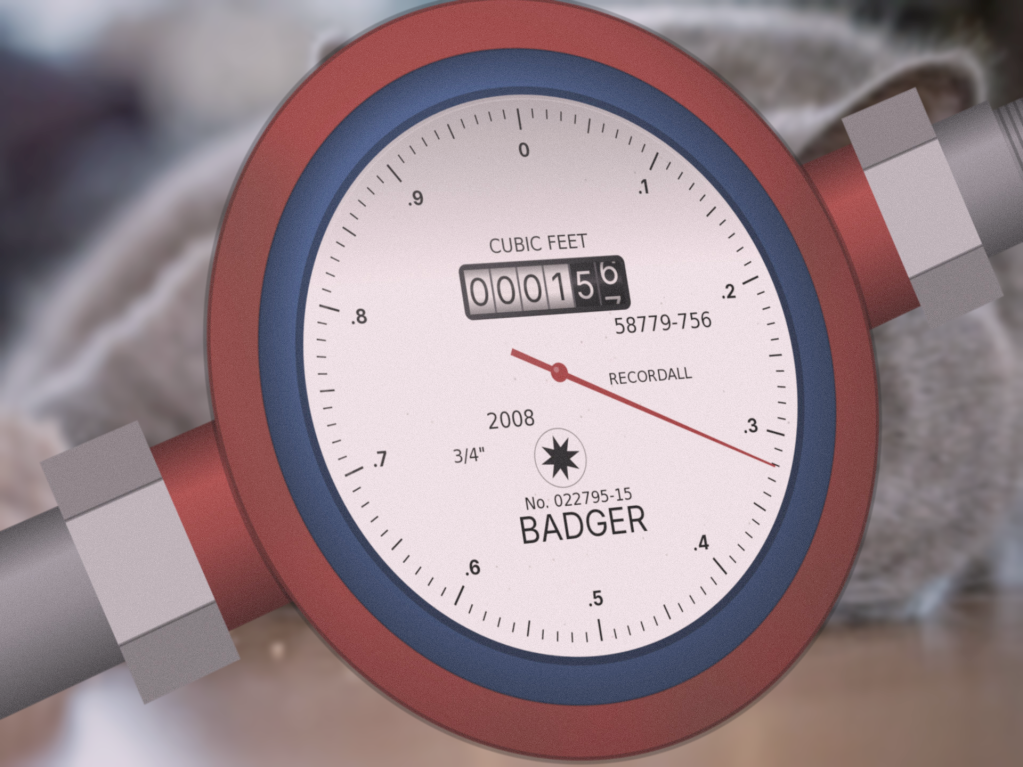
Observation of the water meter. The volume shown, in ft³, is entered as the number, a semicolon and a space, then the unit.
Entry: 156.32; ft³
